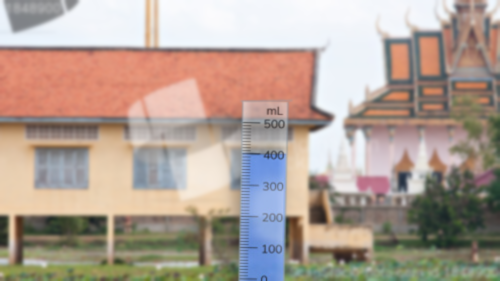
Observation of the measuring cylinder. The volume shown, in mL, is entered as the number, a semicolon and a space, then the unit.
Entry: 400; mL
